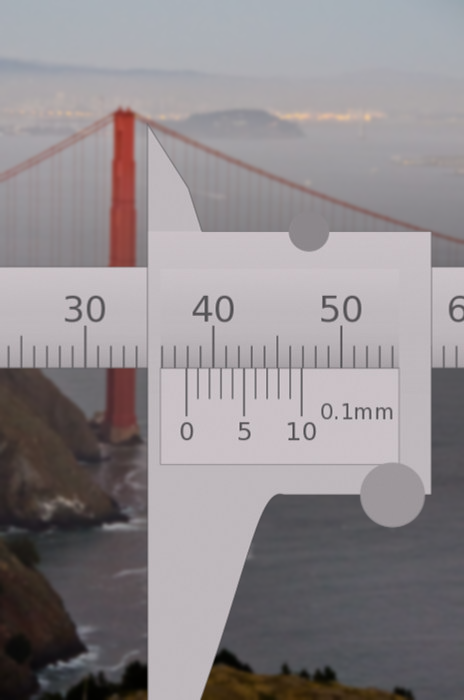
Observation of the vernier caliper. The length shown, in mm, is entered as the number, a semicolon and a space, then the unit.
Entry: 37.9; mm
